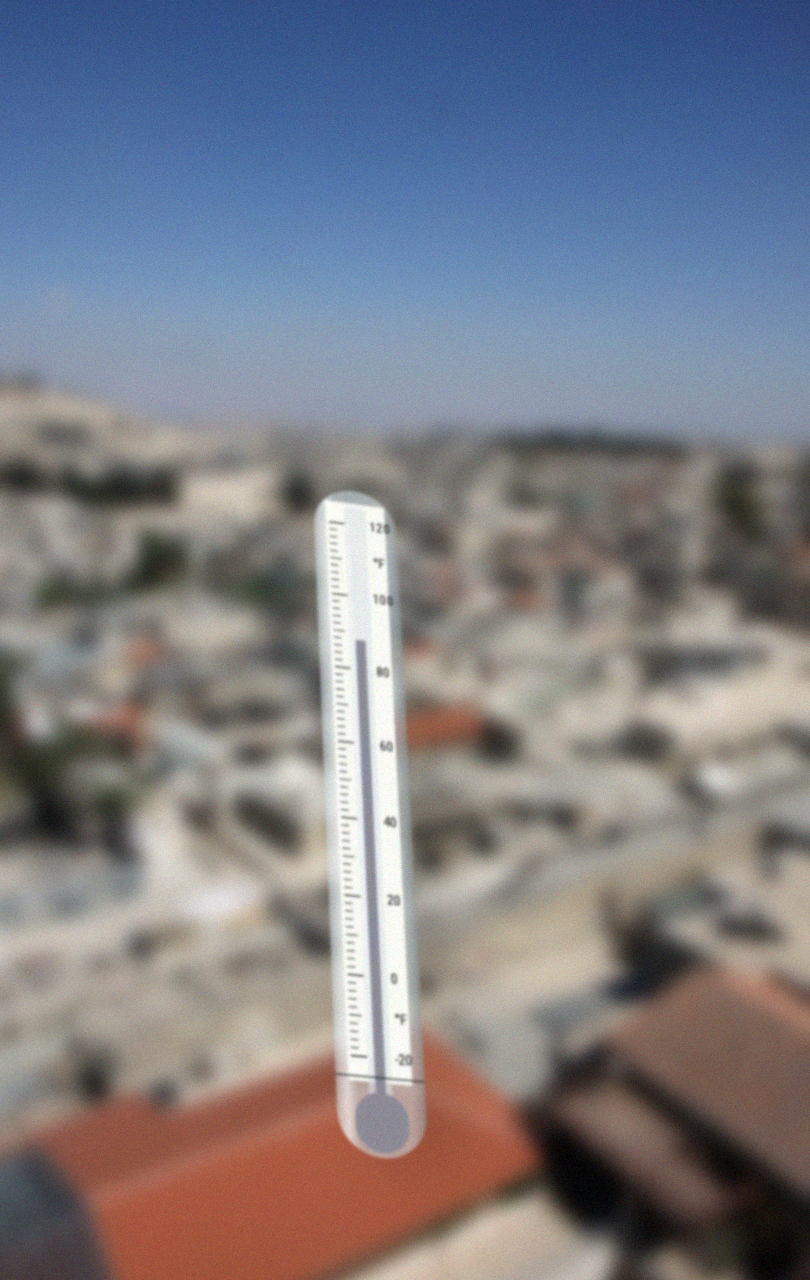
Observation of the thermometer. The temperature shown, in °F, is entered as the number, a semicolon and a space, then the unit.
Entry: 88; °F
